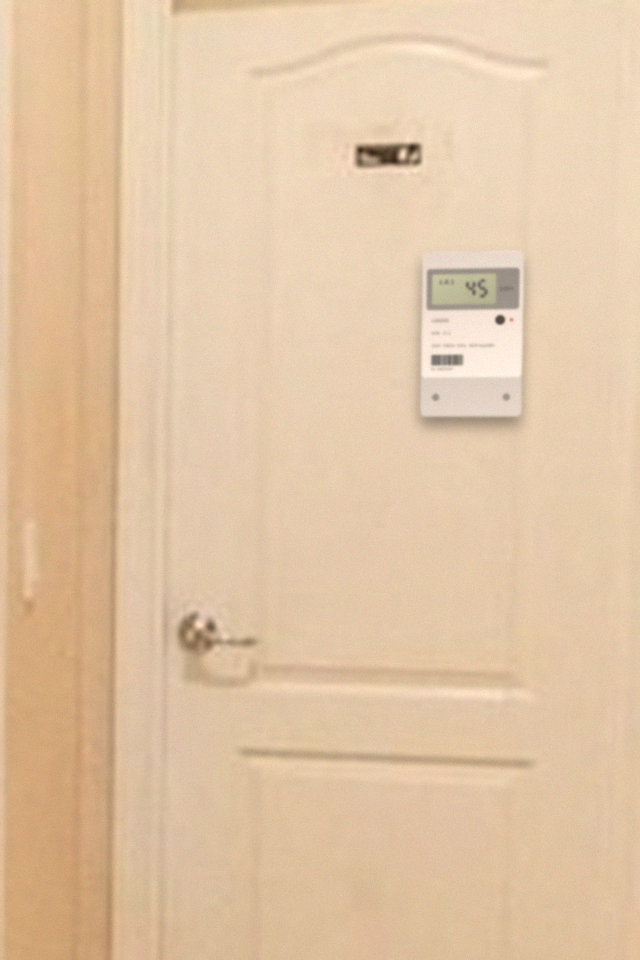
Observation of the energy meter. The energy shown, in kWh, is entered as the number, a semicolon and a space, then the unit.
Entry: 45; kWh
